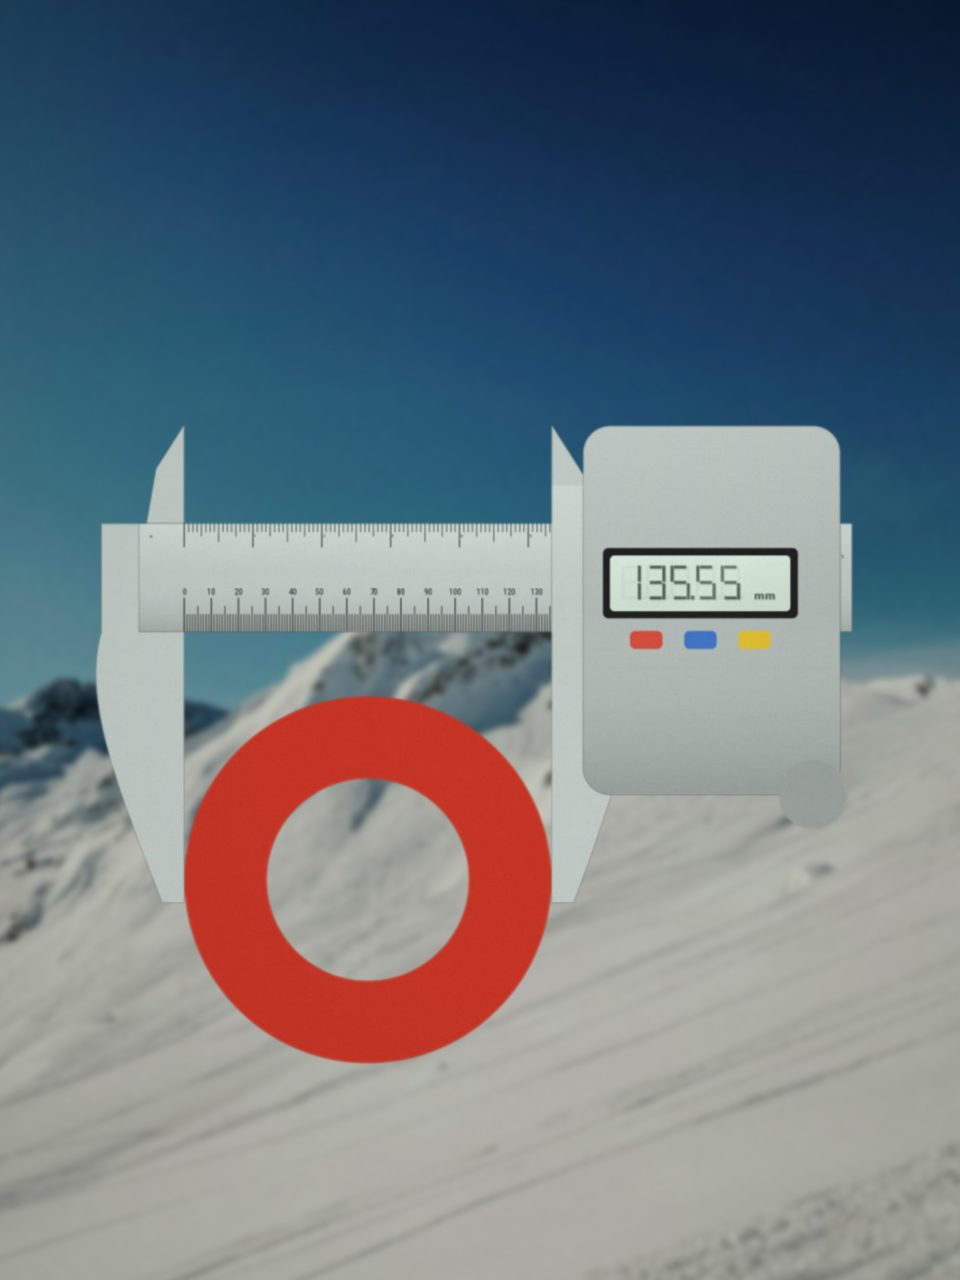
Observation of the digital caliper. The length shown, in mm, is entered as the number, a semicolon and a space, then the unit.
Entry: 135.55; mm
